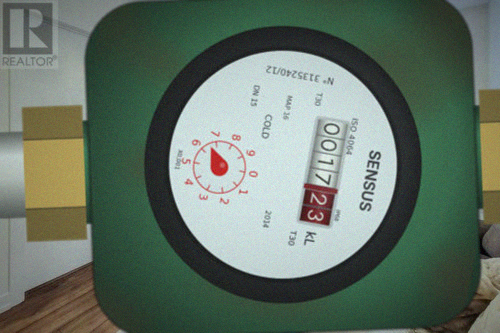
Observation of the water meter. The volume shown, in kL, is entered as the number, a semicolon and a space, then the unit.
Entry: 17.236; kL
